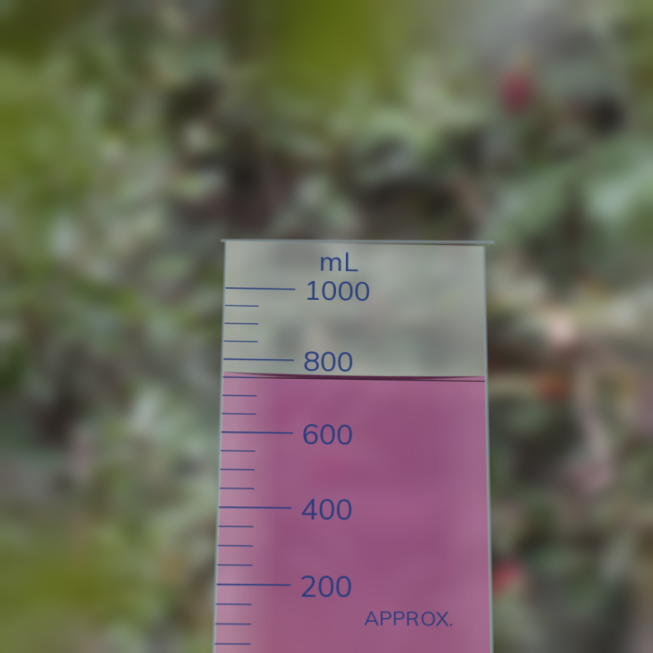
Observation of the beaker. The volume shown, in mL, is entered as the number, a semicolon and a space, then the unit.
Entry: 750; mL
